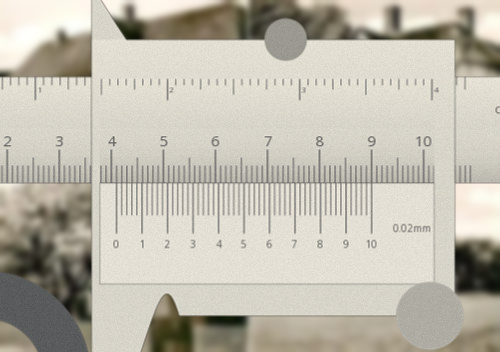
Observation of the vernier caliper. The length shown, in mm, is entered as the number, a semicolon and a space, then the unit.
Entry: 41.0; mm
